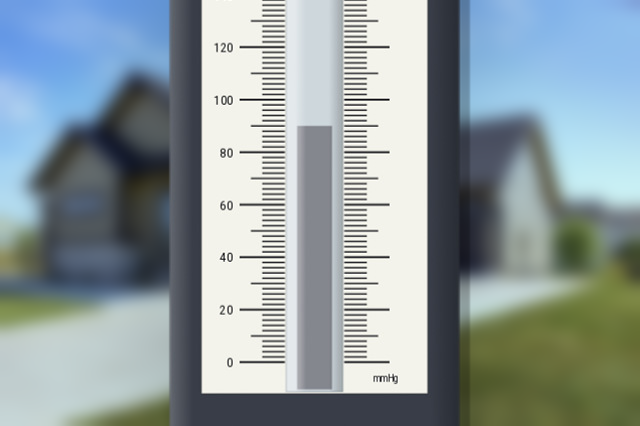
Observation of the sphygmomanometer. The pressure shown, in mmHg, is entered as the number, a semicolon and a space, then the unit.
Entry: 90; mmHg
